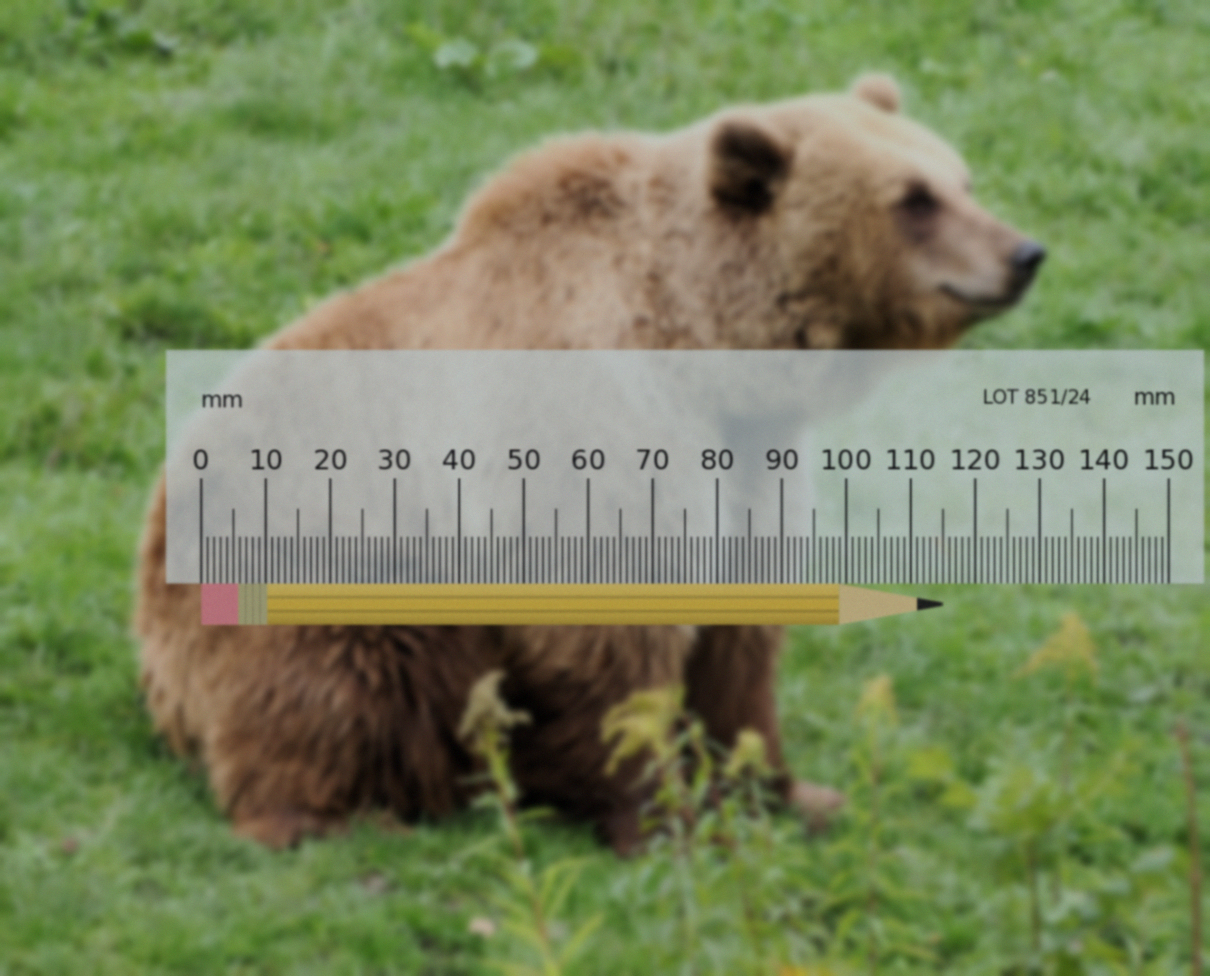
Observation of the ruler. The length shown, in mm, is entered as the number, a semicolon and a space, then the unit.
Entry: 115; mm
